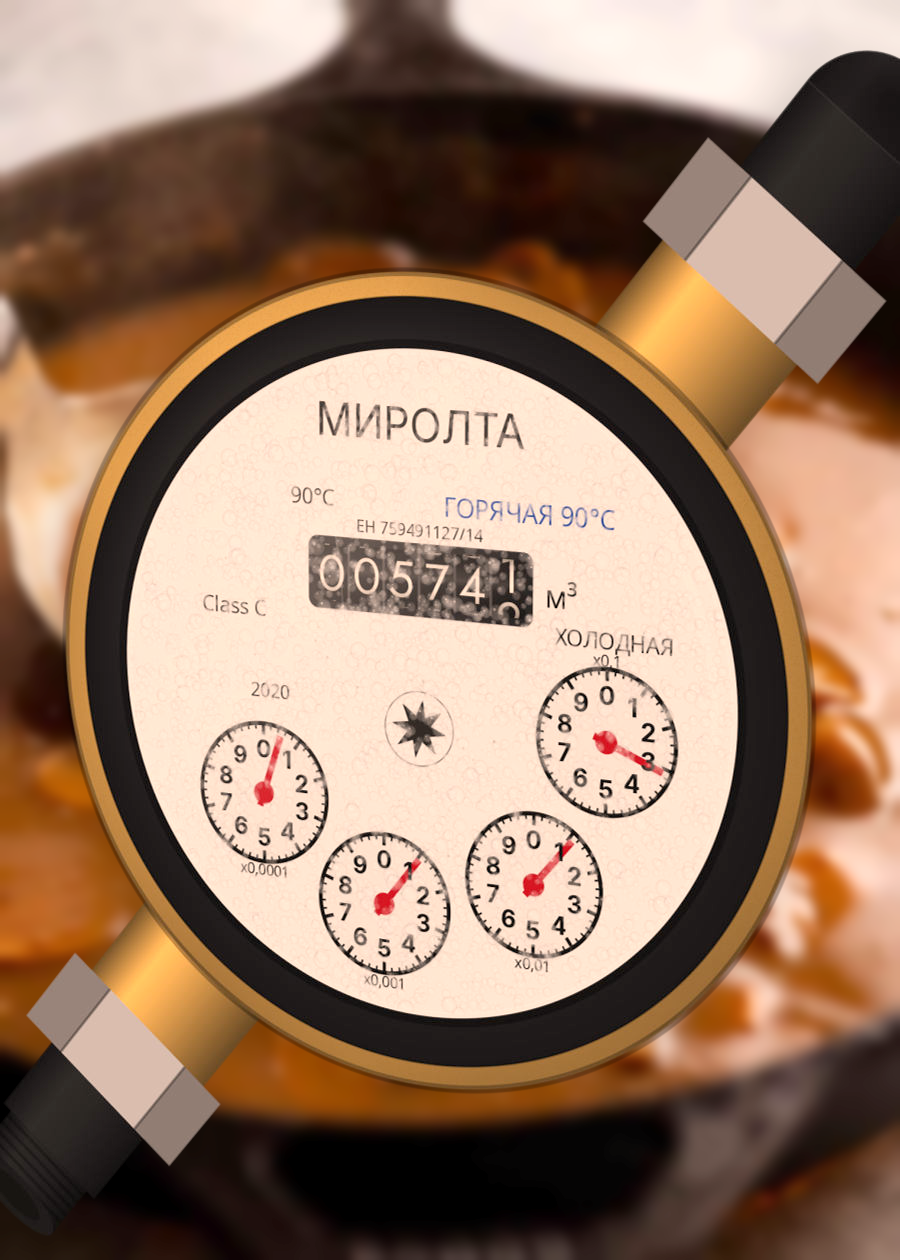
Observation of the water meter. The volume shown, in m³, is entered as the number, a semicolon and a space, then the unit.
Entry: 5741.3110; m³
